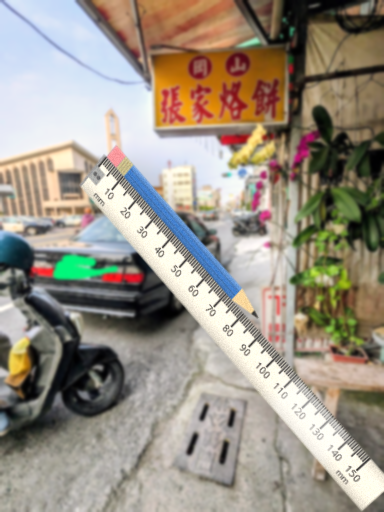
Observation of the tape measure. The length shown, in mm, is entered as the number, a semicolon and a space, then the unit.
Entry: 85; mm
